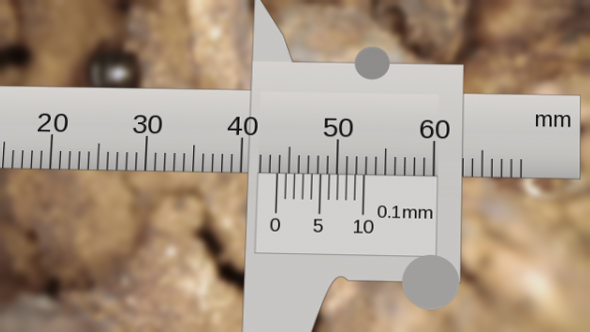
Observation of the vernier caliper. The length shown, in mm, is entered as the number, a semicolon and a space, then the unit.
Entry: 43.8; mm
